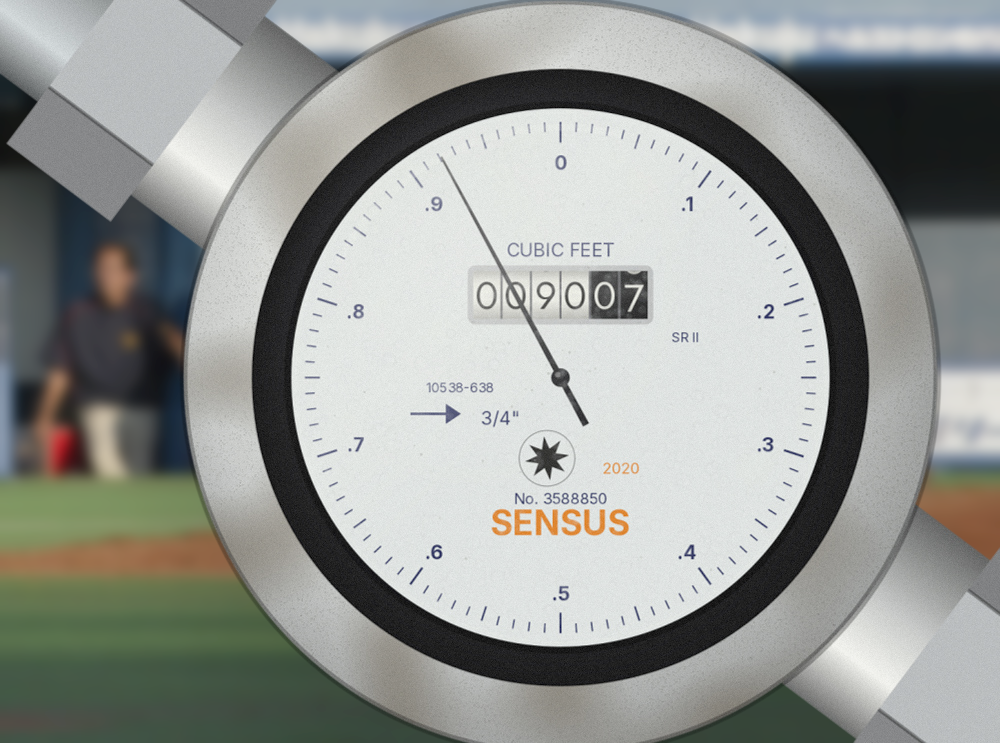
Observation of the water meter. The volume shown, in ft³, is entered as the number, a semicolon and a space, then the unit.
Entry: 9006.92; ft³
